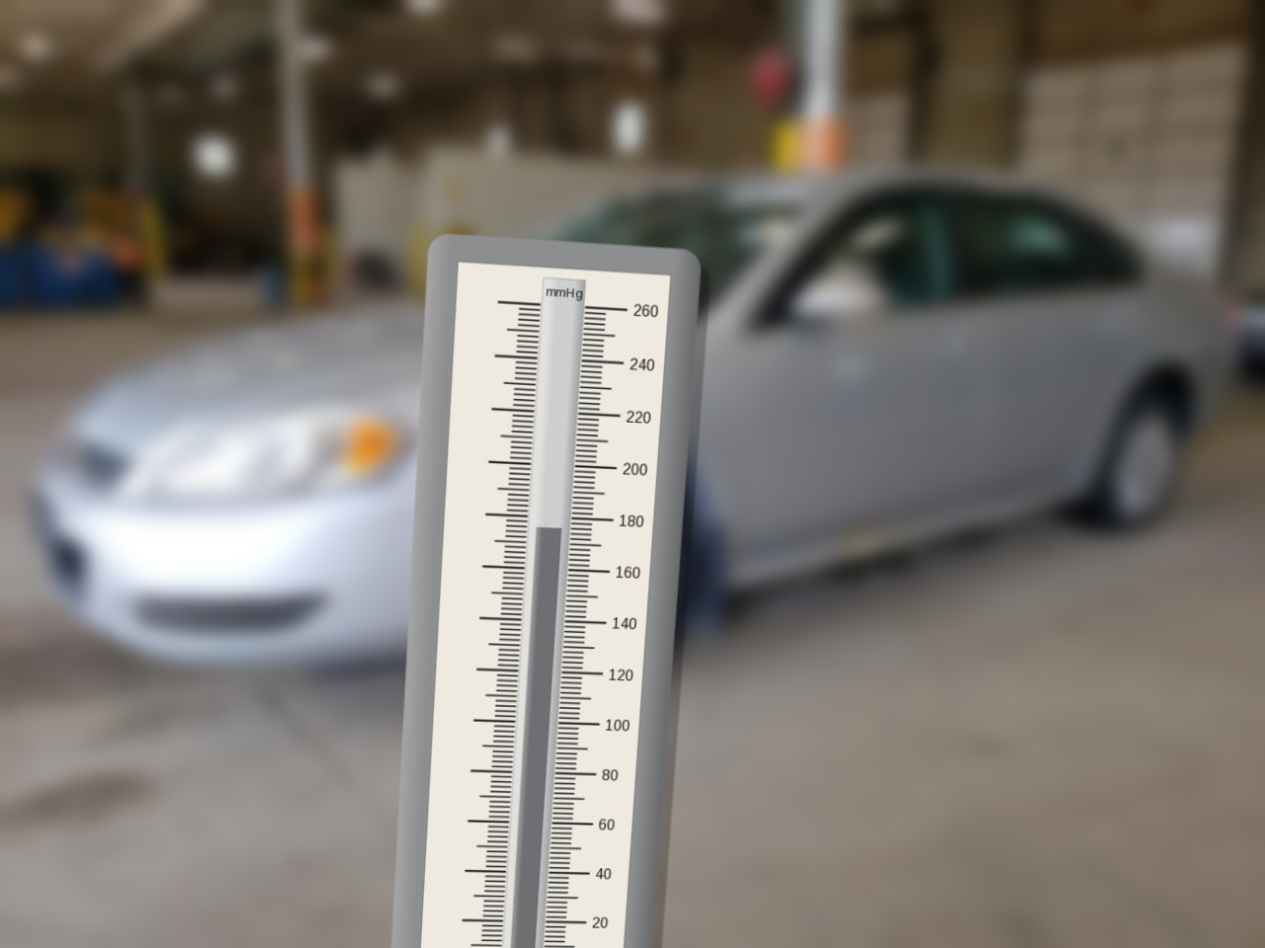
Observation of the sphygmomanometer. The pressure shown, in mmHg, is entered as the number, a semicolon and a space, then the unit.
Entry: 176; mmHg
